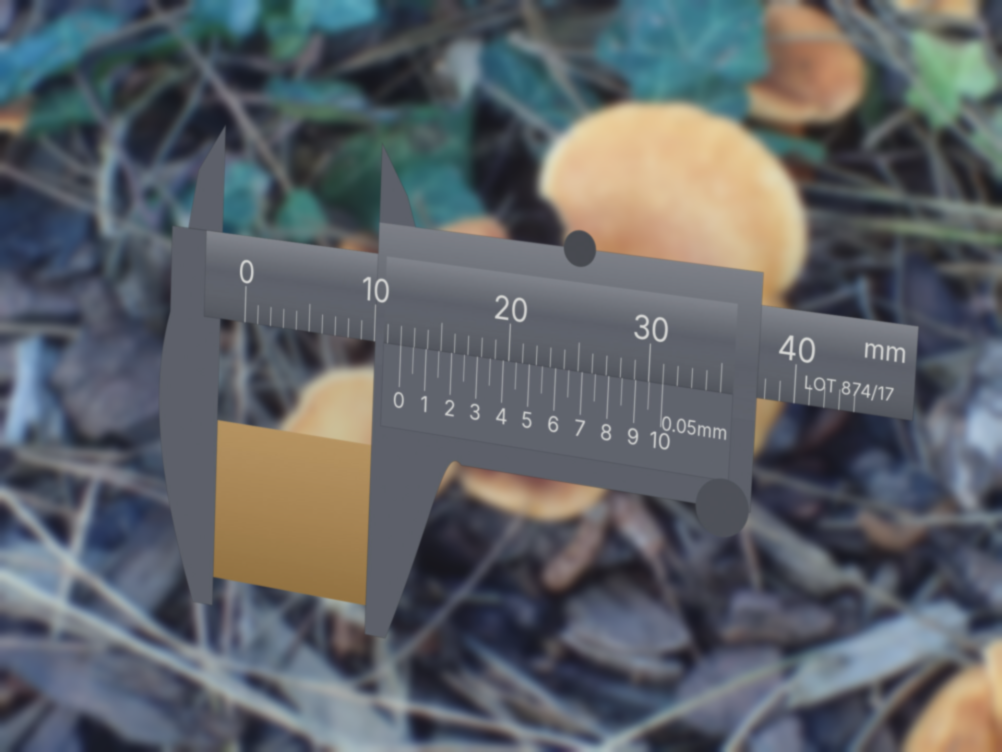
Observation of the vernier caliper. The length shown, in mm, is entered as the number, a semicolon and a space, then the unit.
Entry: 12.0; mm
